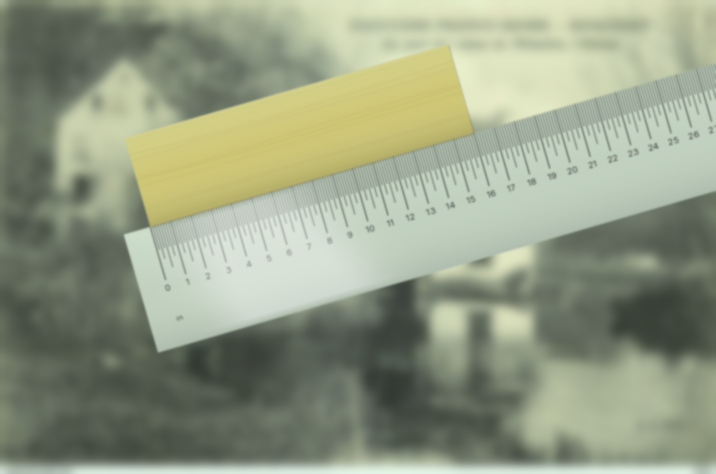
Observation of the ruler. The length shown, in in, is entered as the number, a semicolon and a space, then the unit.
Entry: 16; in
